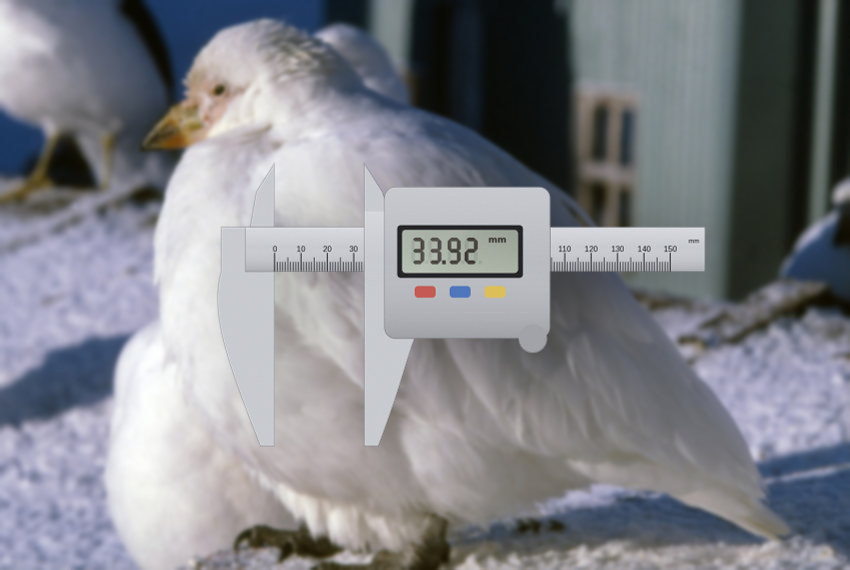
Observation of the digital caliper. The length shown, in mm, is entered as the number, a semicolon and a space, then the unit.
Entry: 33.92; mm
